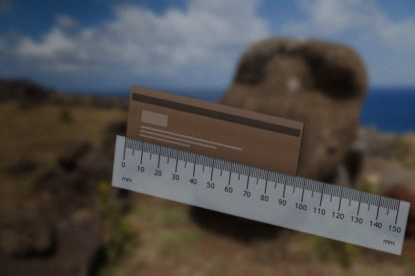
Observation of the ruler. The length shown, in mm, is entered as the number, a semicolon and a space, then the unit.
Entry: 95; mm
